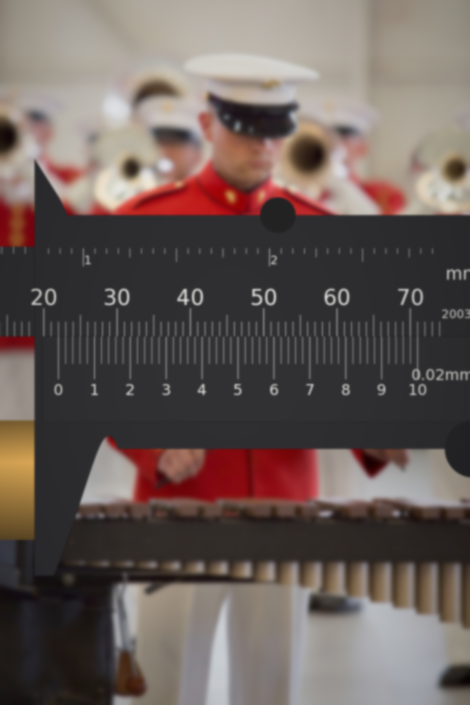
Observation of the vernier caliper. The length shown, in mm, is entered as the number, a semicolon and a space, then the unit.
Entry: 22.0; mm
